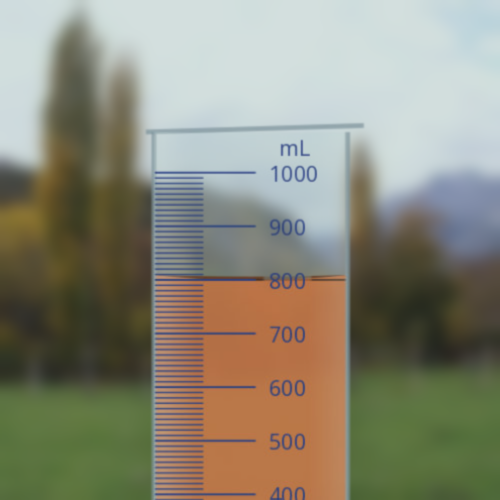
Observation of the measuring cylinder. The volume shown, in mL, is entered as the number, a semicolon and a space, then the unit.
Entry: 800; mL
